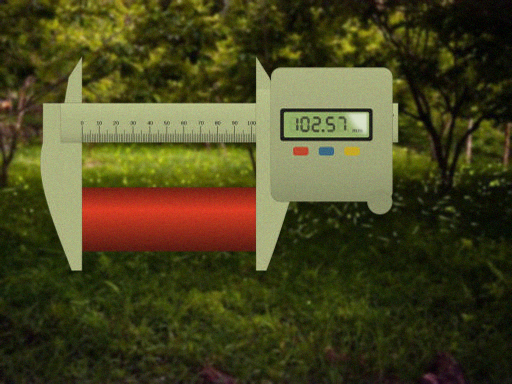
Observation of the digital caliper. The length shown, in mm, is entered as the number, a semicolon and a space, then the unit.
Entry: 102.57; mm
